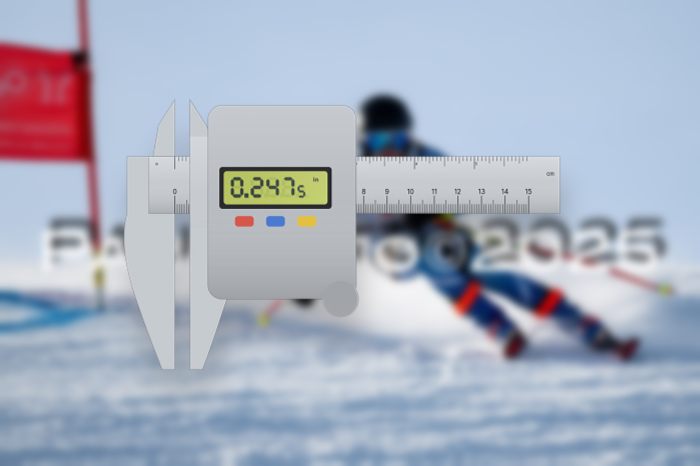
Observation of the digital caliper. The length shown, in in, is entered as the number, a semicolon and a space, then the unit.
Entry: 0.2475; in
